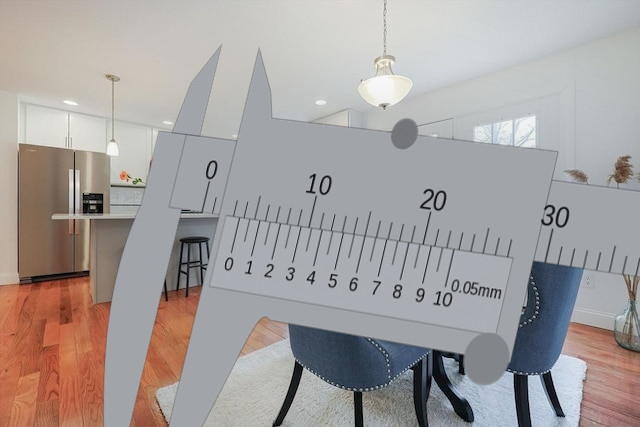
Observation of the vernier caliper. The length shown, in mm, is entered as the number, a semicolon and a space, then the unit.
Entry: 3.6; mm
